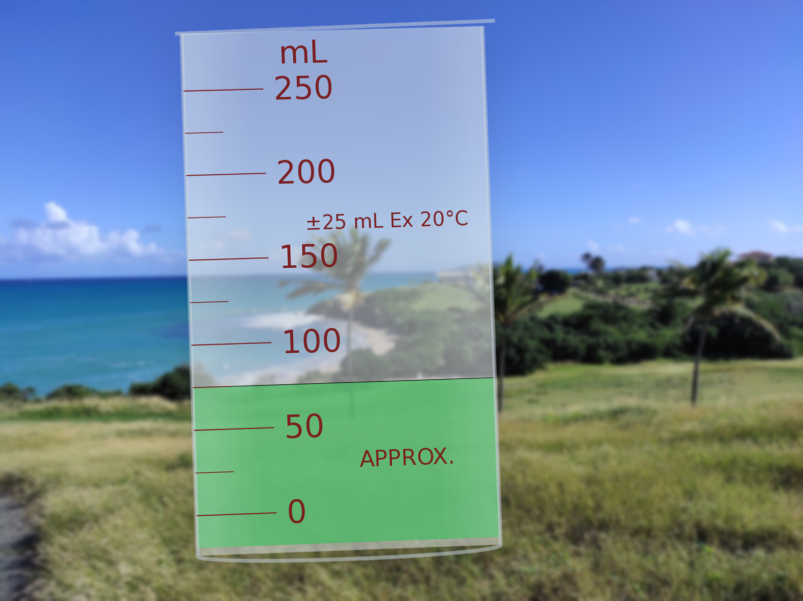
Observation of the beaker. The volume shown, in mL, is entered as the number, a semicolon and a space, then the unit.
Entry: 75; mL
